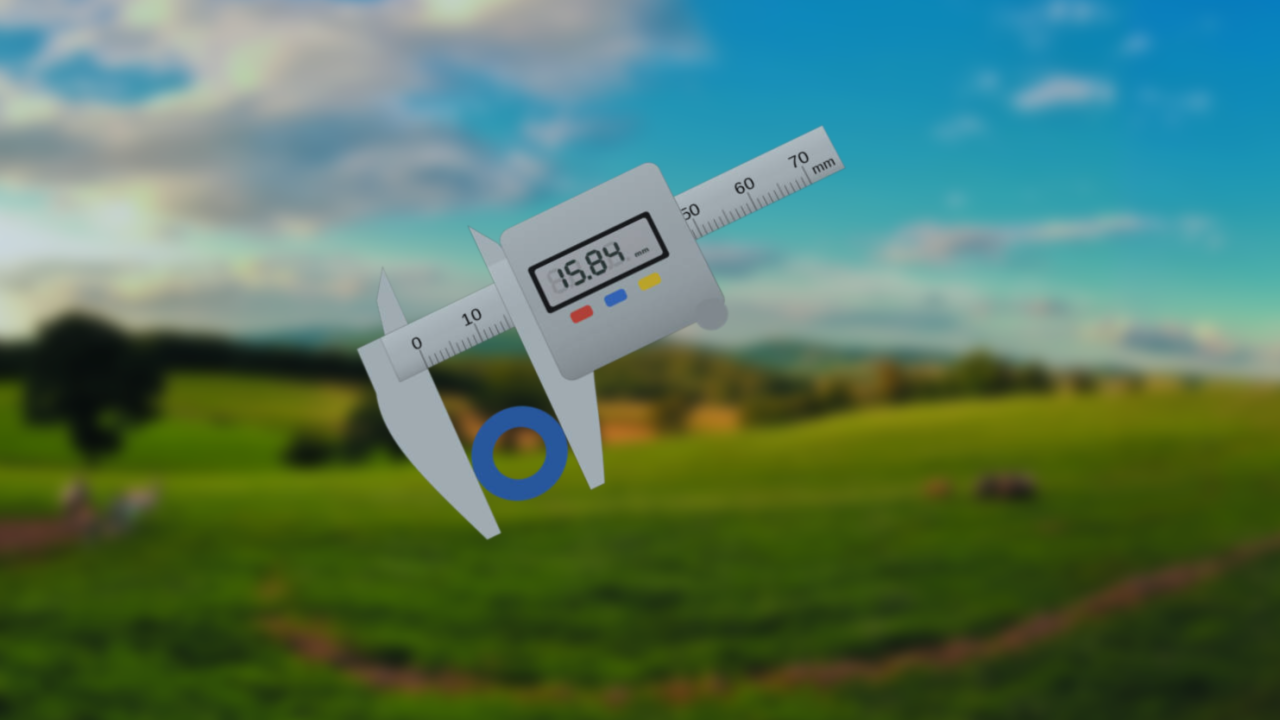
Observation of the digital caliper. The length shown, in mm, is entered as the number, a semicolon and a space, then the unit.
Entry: 15.84; mm
